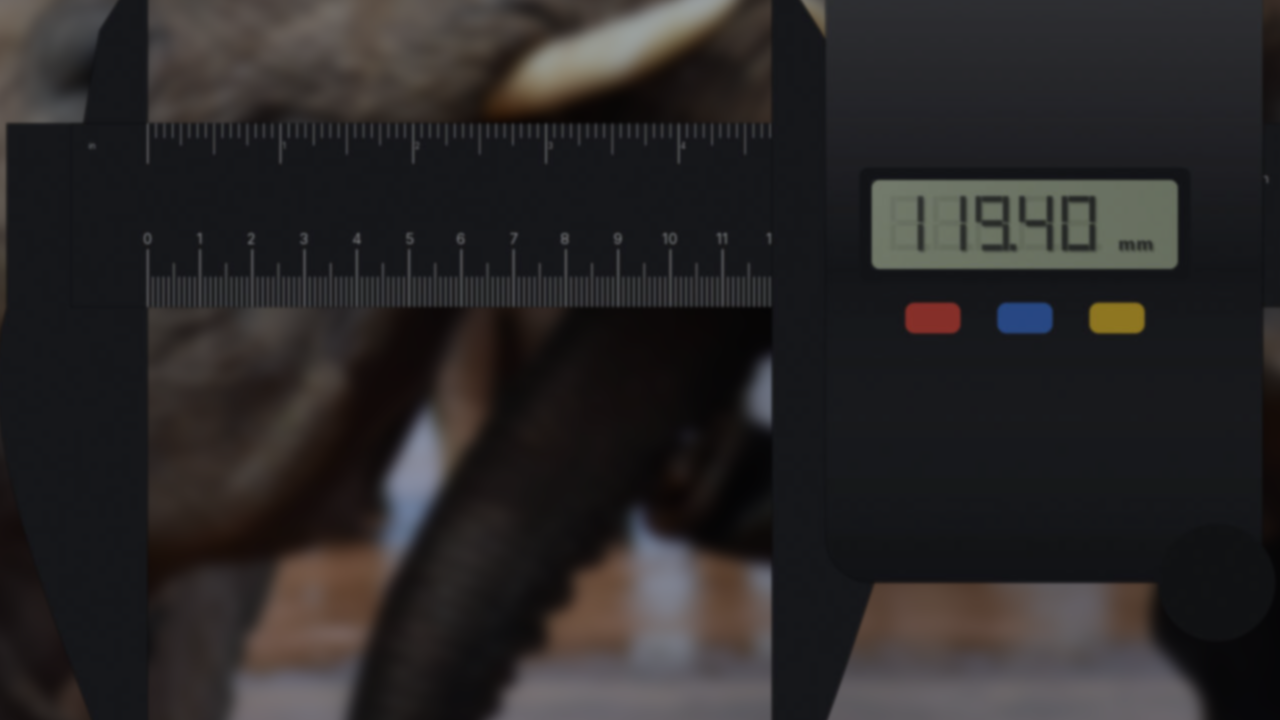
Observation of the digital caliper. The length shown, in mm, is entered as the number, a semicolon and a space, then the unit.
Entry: 119.40; mm
